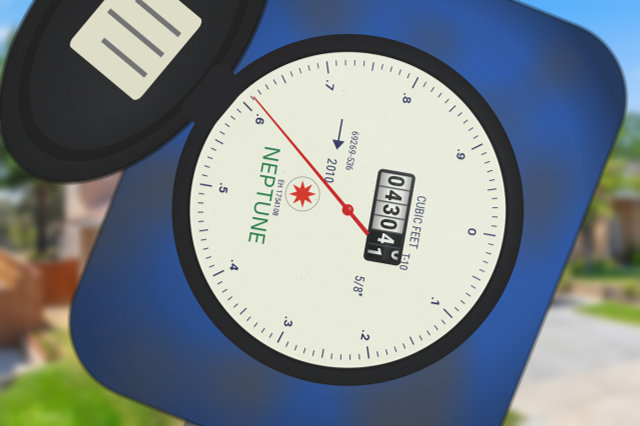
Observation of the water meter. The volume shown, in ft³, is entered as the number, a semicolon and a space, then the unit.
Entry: 43040.61; ft³
